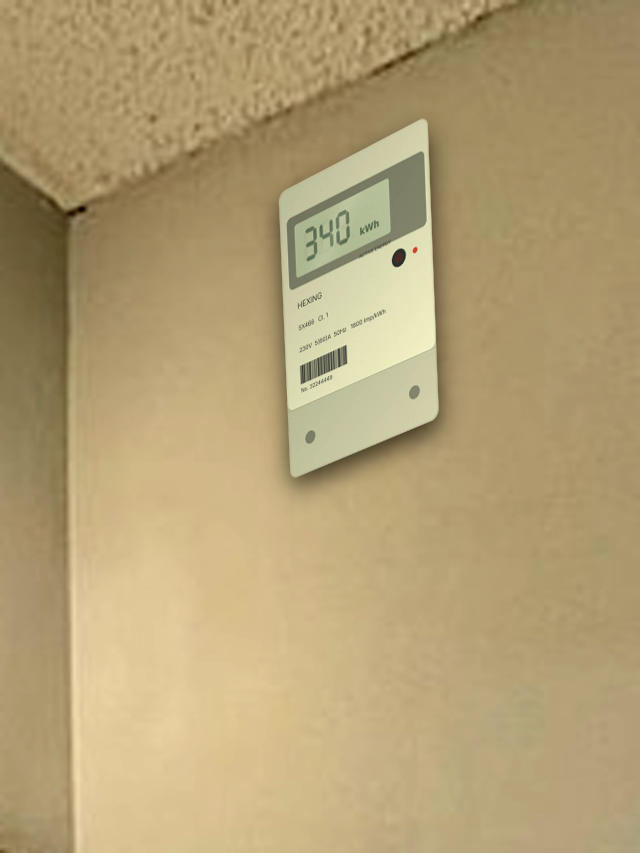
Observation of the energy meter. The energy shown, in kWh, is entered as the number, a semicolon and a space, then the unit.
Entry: 340; kWh
